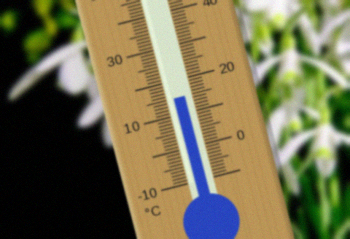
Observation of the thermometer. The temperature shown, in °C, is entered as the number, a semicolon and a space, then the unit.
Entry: 15; °C
